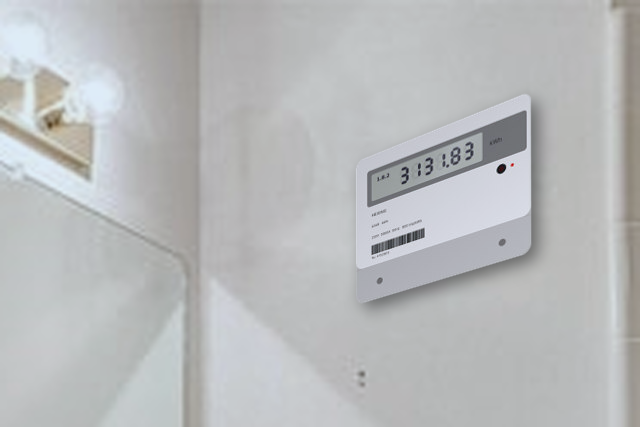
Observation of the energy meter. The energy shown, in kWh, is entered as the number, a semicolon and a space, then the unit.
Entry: 3131.83; kWh
